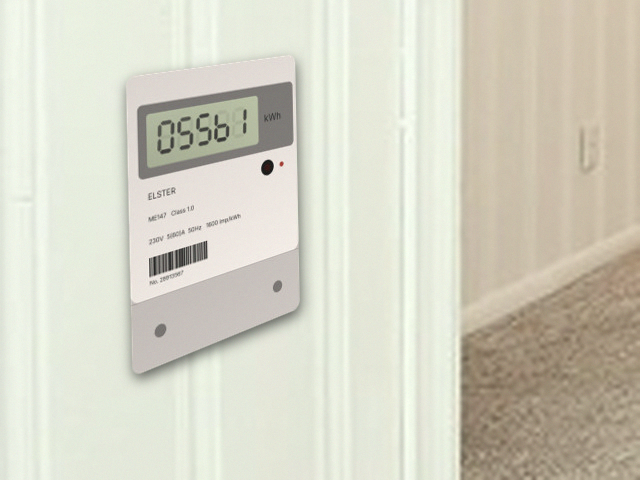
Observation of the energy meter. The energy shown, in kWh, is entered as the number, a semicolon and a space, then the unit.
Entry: 5561; kWh
